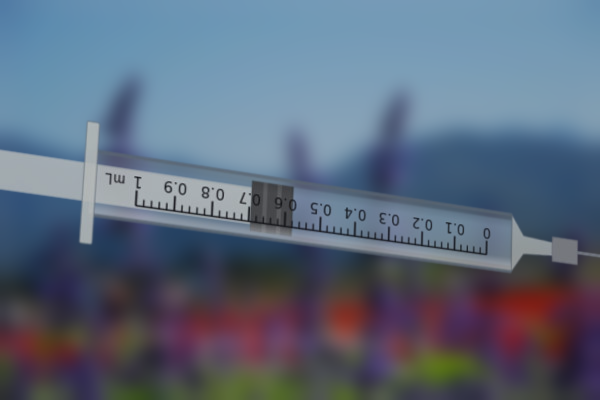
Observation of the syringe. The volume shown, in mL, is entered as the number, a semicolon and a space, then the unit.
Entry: 0.58; mL
